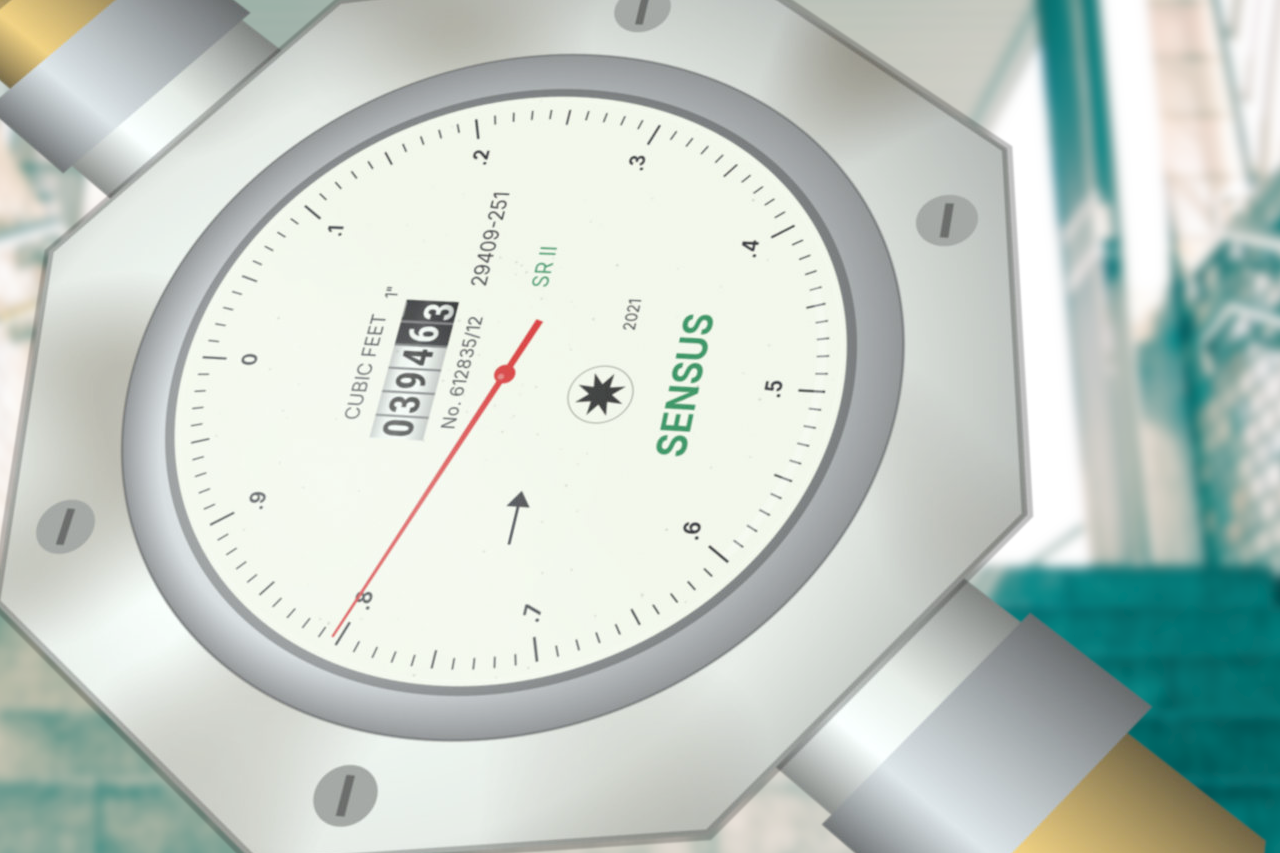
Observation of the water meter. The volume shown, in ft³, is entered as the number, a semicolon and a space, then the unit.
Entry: 39462.80; ft³
